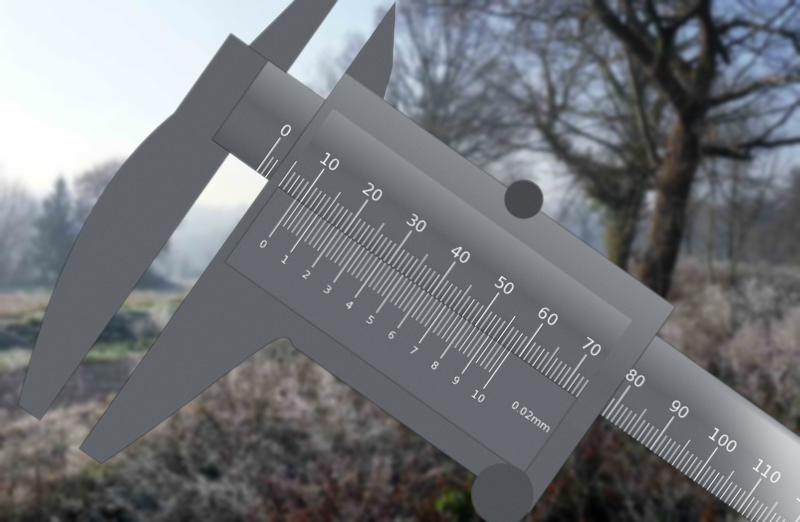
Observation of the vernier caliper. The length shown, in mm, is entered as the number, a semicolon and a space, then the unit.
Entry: 9.0; mm
